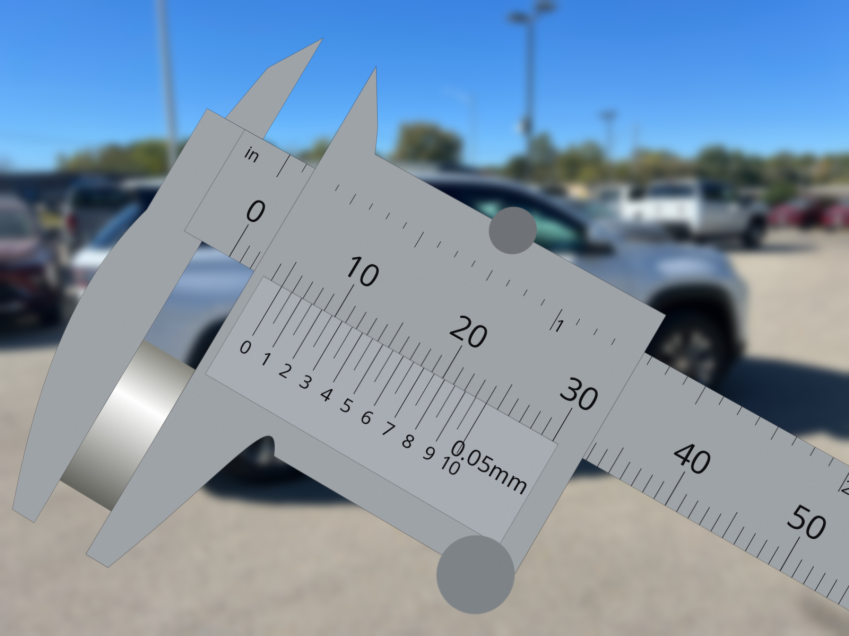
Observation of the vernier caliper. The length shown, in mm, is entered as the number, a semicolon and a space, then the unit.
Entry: 5.0; mm
